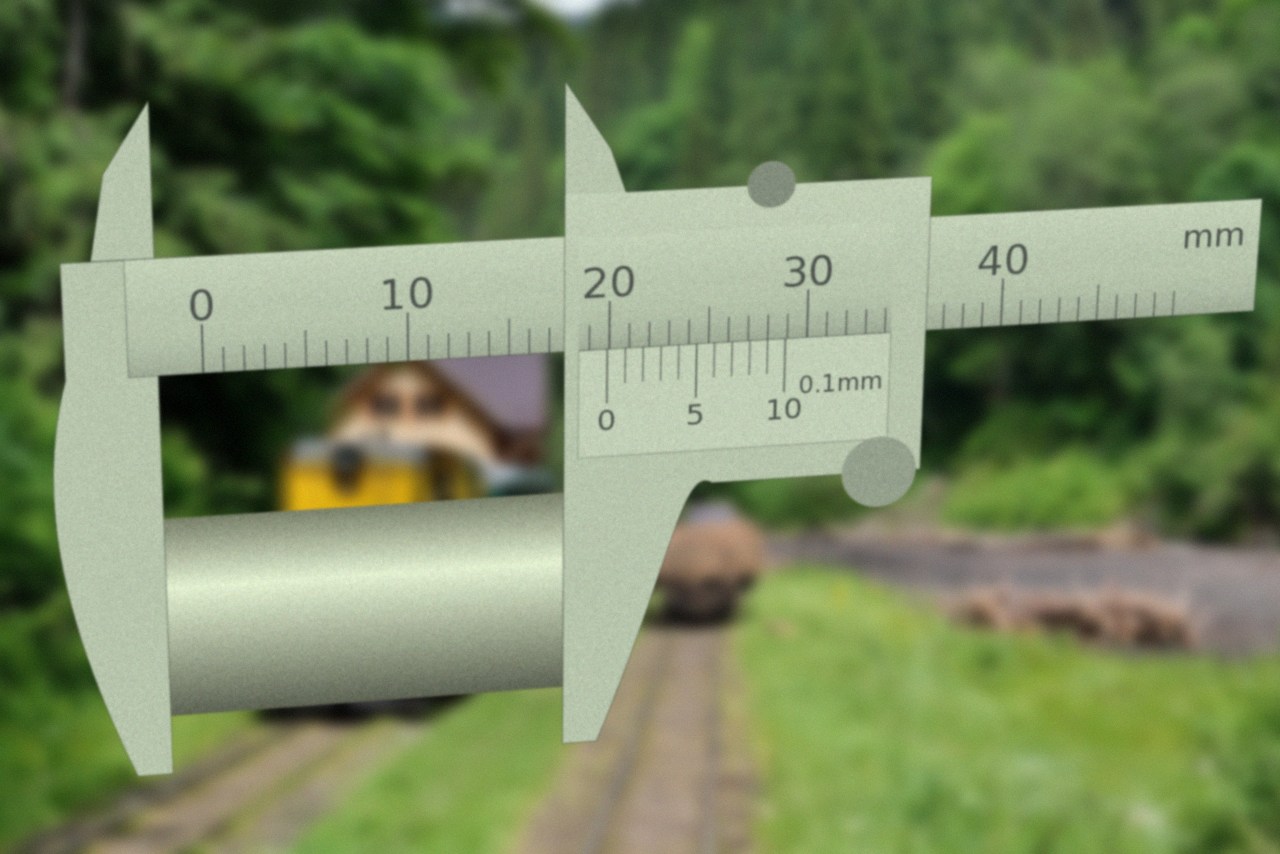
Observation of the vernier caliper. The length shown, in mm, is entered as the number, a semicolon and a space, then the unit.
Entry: 19.9; mm
